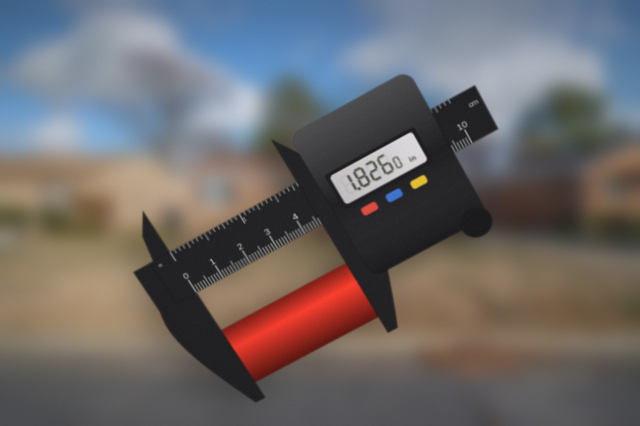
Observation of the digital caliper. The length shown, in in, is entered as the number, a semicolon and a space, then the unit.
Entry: 1.8260; in
